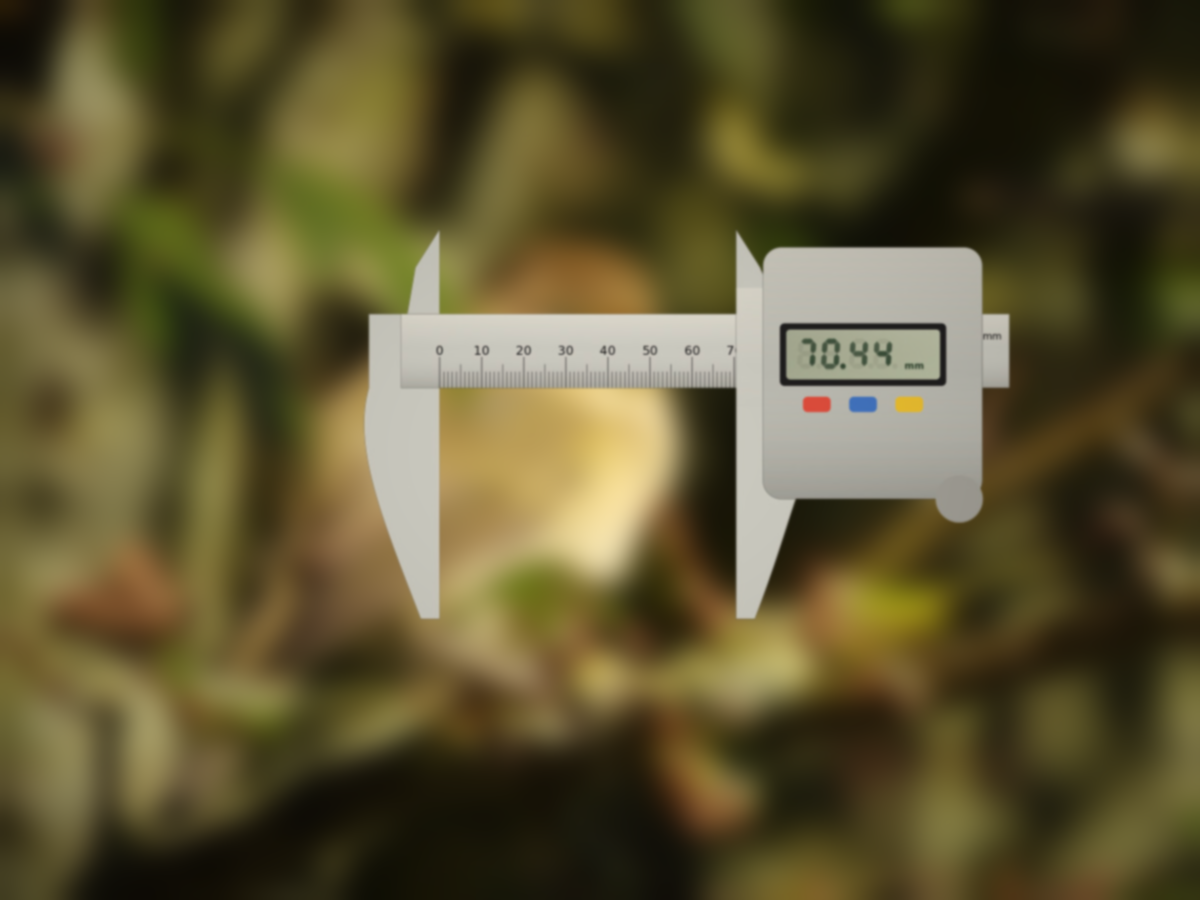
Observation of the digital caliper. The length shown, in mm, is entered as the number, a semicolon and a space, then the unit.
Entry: 70.44; mm
